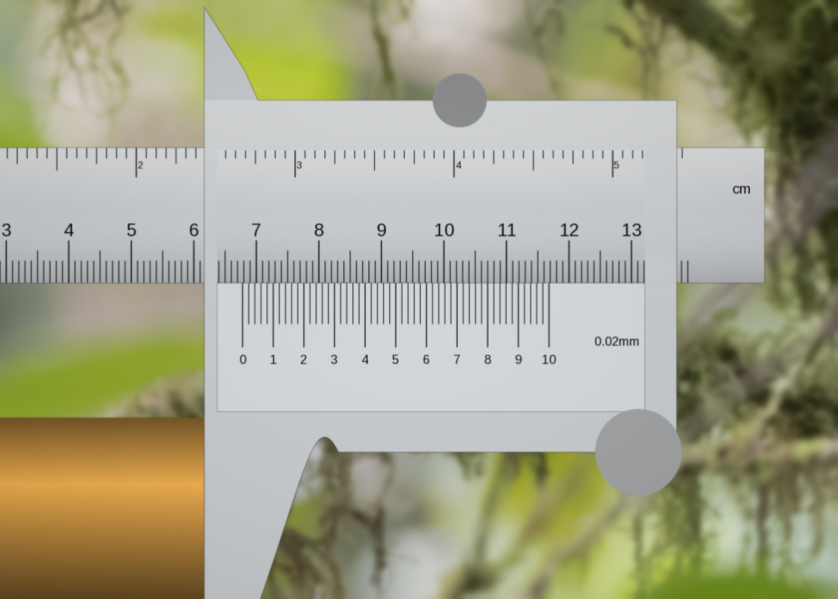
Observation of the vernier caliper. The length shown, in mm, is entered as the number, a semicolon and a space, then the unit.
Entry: 67.8; mm
